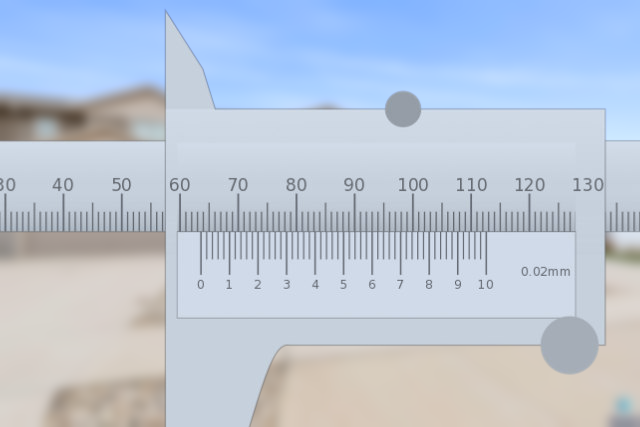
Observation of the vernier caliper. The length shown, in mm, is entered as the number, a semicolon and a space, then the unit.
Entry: 63.6; mm
